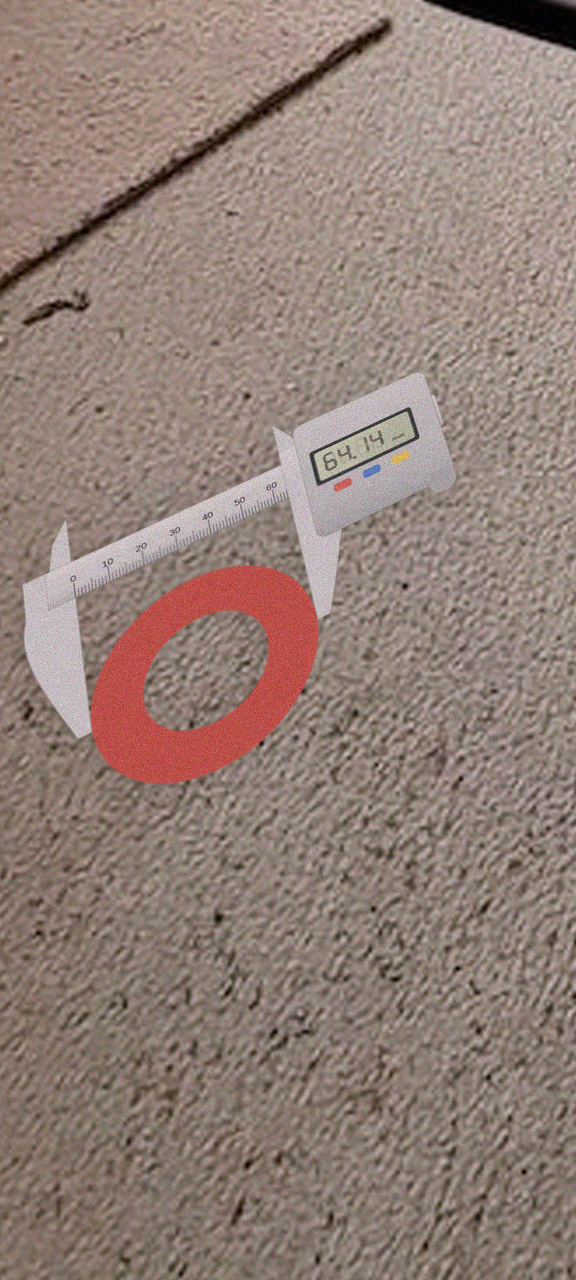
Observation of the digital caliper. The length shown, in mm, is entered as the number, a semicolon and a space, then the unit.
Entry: 64.14; mm
